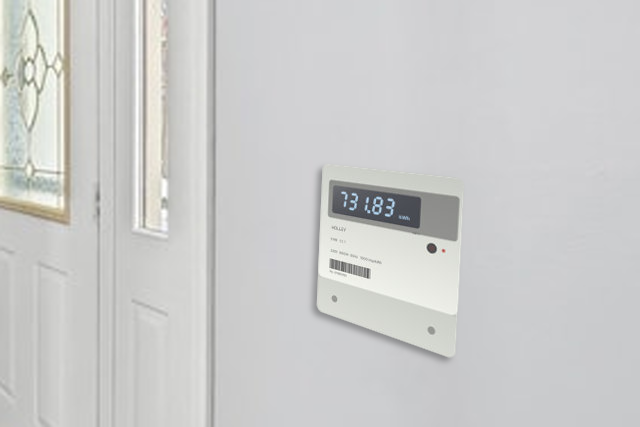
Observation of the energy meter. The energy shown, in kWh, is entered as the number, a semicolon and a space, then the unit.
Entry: 731.83; kWh
